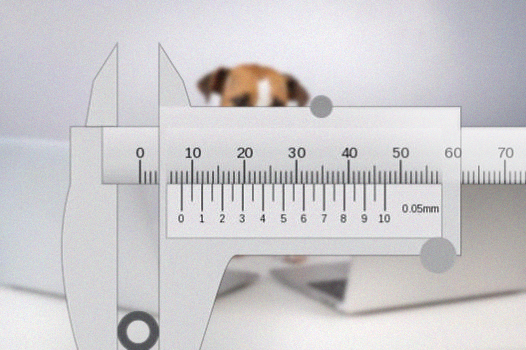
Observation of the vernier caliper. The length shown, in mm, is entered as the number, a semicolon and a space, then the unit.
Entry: 8.0; mm
